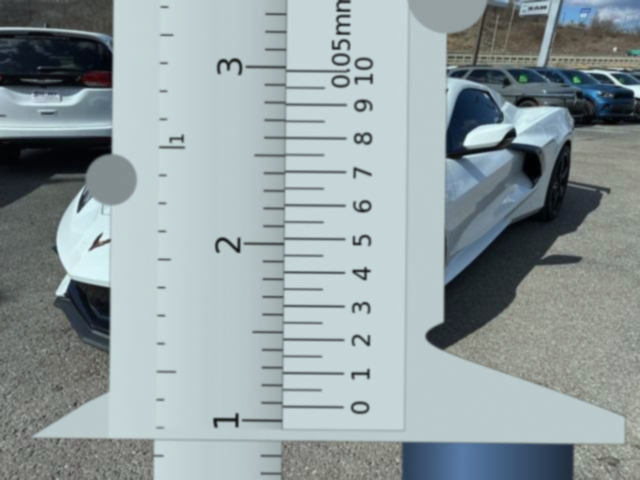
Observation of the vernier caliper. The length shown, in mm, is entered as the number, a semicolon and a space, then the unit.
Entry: 10.8; mm
